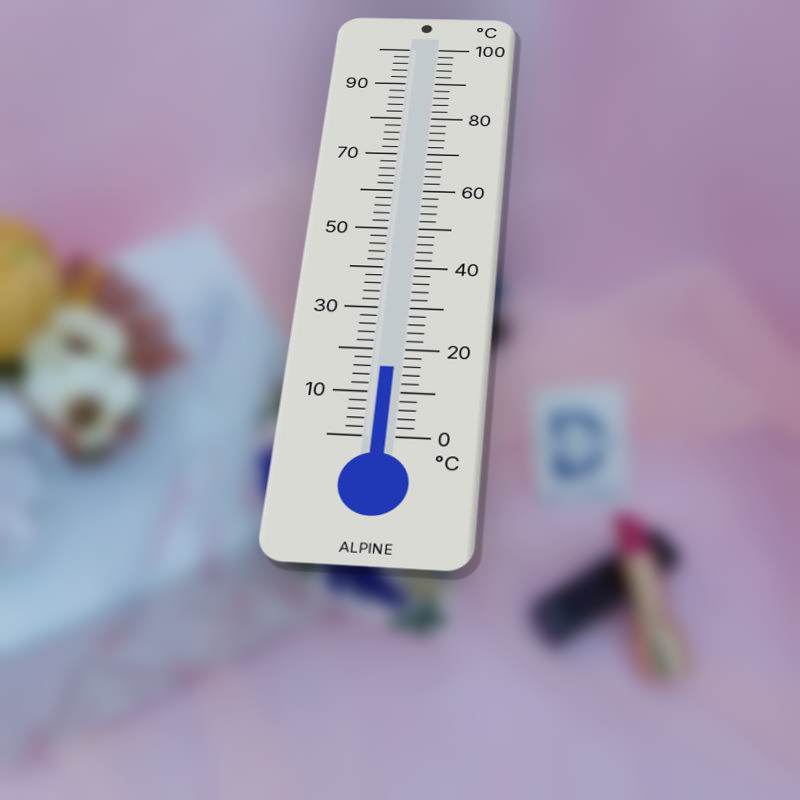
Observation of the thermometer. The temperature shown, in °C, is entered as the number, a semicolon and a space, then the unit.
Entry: 16; °C
